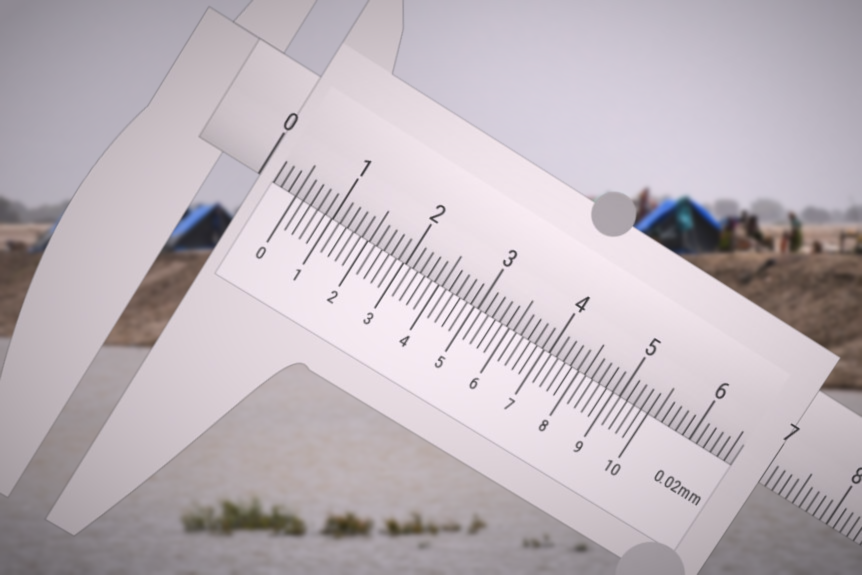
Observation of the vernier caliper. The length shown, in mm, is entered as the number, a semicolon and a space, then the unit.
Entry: 5.0; mm
